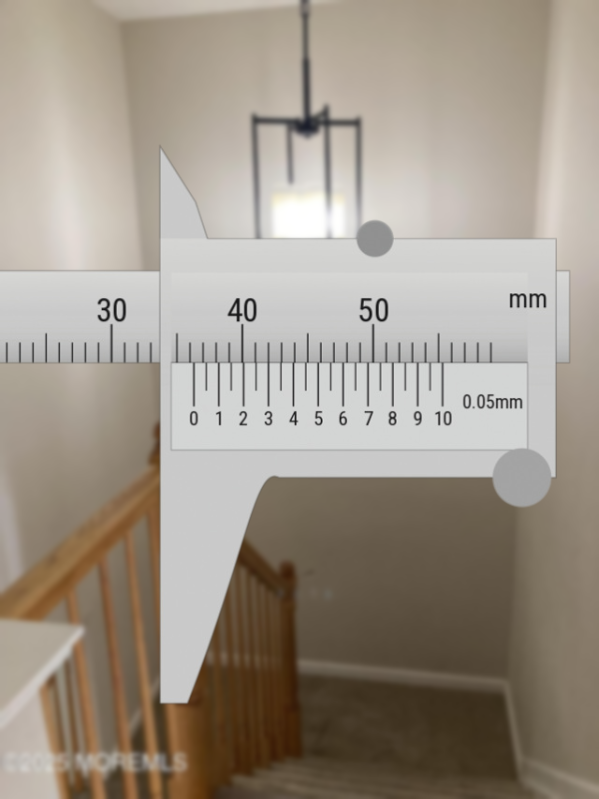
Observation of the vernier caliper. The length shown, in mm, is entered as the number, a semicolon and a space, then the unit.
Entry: 36.3; mm
